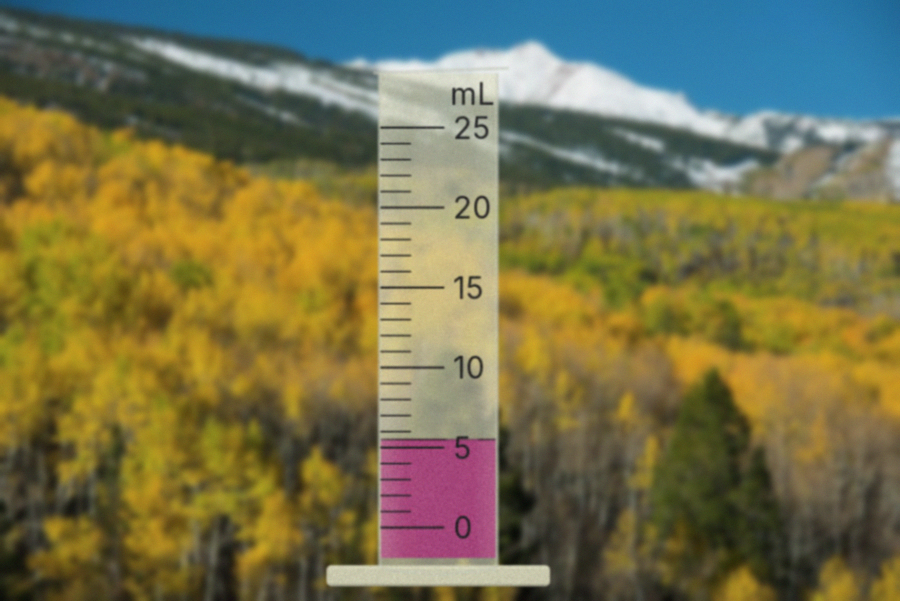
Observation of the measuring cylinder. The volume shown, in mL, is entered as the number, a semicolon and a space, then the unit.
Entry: 5.5; mL
